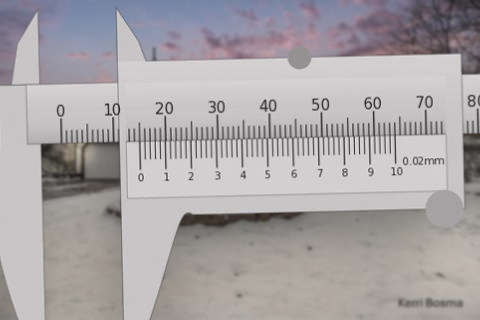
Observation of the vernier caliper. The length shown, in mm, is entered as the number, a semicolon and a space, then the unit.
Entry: 15.0; mm
